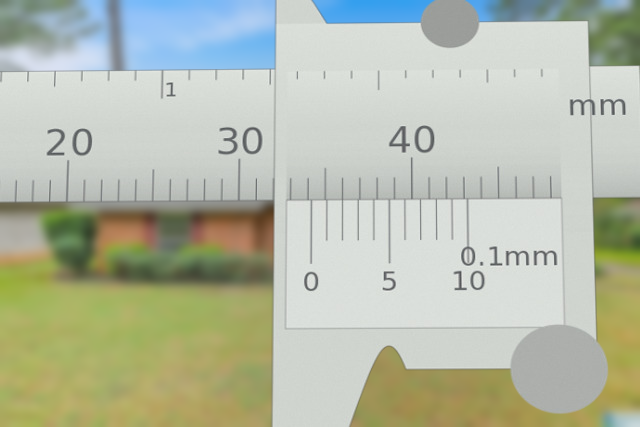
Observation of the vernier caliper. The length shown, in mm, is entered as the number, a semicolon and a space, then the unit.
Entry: 34.2; mm
